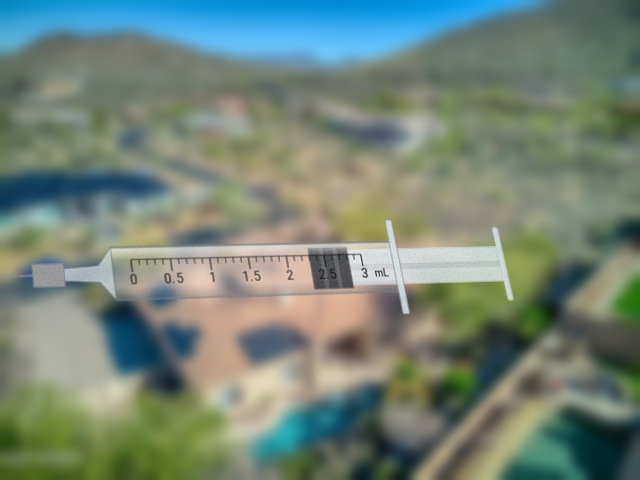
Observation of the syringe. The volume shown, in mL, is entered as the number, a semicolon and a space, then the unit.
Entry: 2.3; mL
